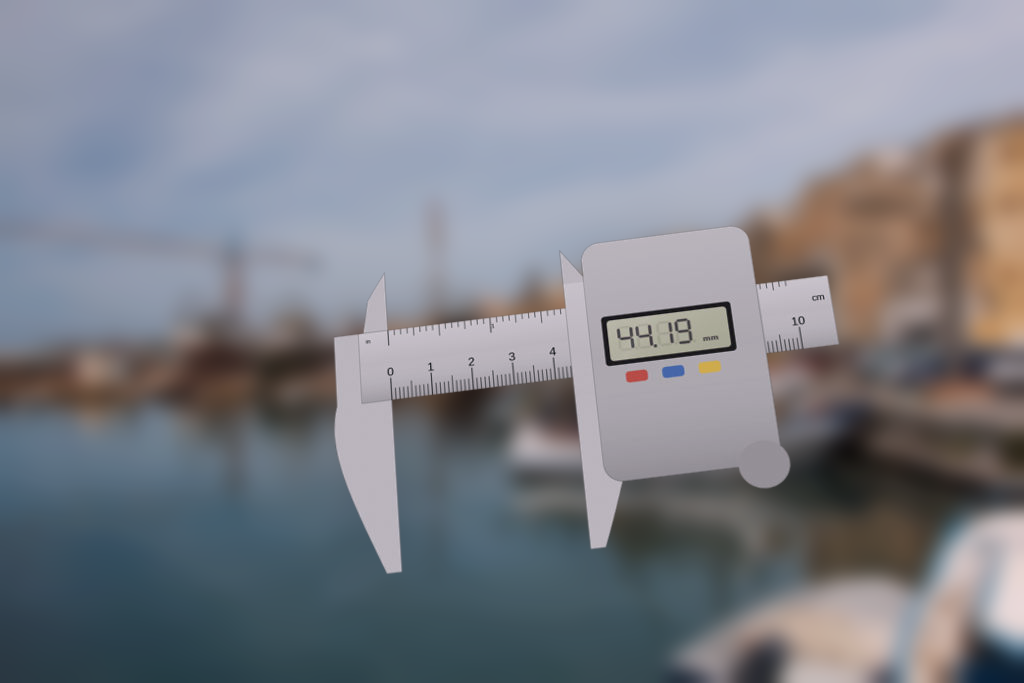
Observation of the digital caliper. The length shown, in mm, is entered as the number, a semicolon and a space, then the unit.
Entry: 44.19; mm
